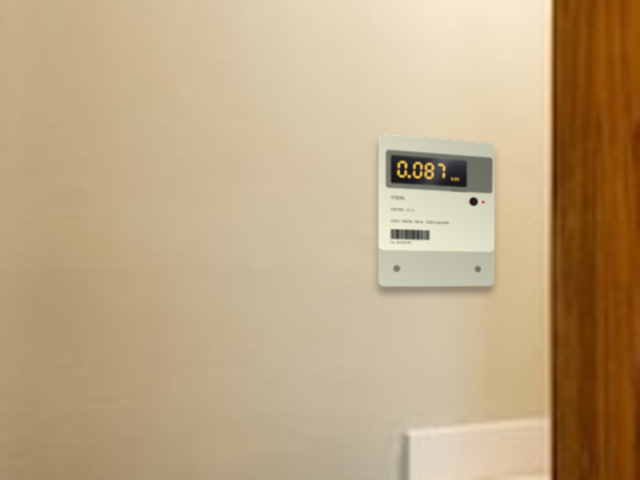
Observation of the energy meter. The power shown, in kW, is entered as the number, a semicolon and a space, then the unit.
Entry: 0.087; kW
